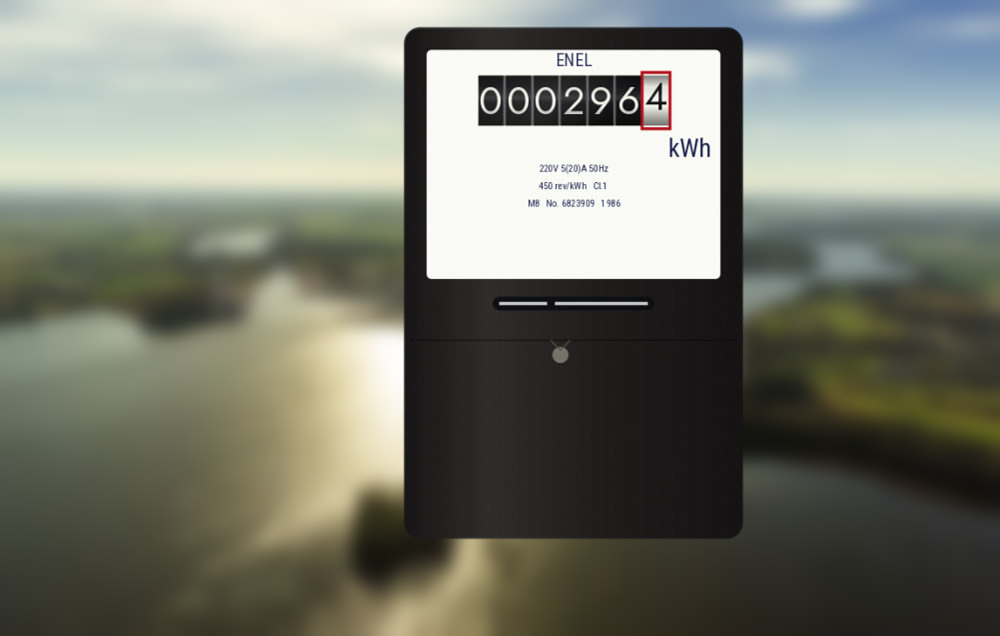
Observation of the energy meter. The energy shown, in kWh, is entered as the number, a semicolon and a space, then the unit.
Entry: 296.4; kWh
